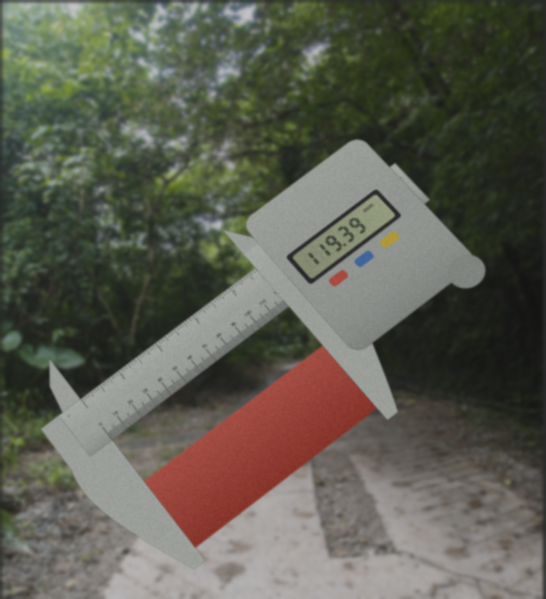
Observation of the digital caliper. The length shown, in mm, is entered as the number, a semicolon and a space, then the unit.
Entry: 119.39; mm
